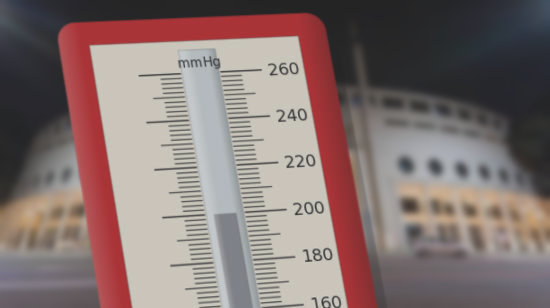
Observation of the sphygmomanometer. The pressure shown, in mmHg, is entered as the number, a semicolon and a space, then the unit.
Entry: 200; mmHg
